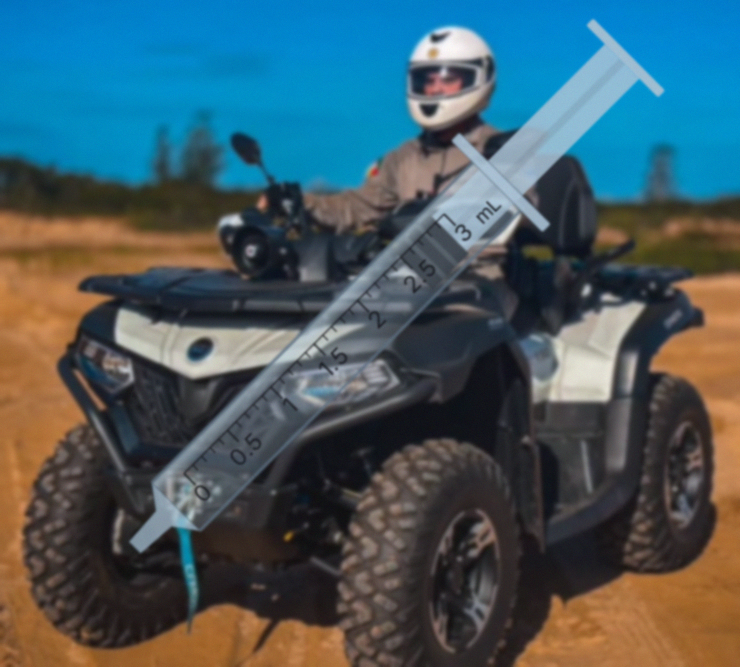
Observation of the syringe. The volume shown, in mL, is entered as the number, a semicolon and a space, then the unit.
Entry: 2.5; mL
